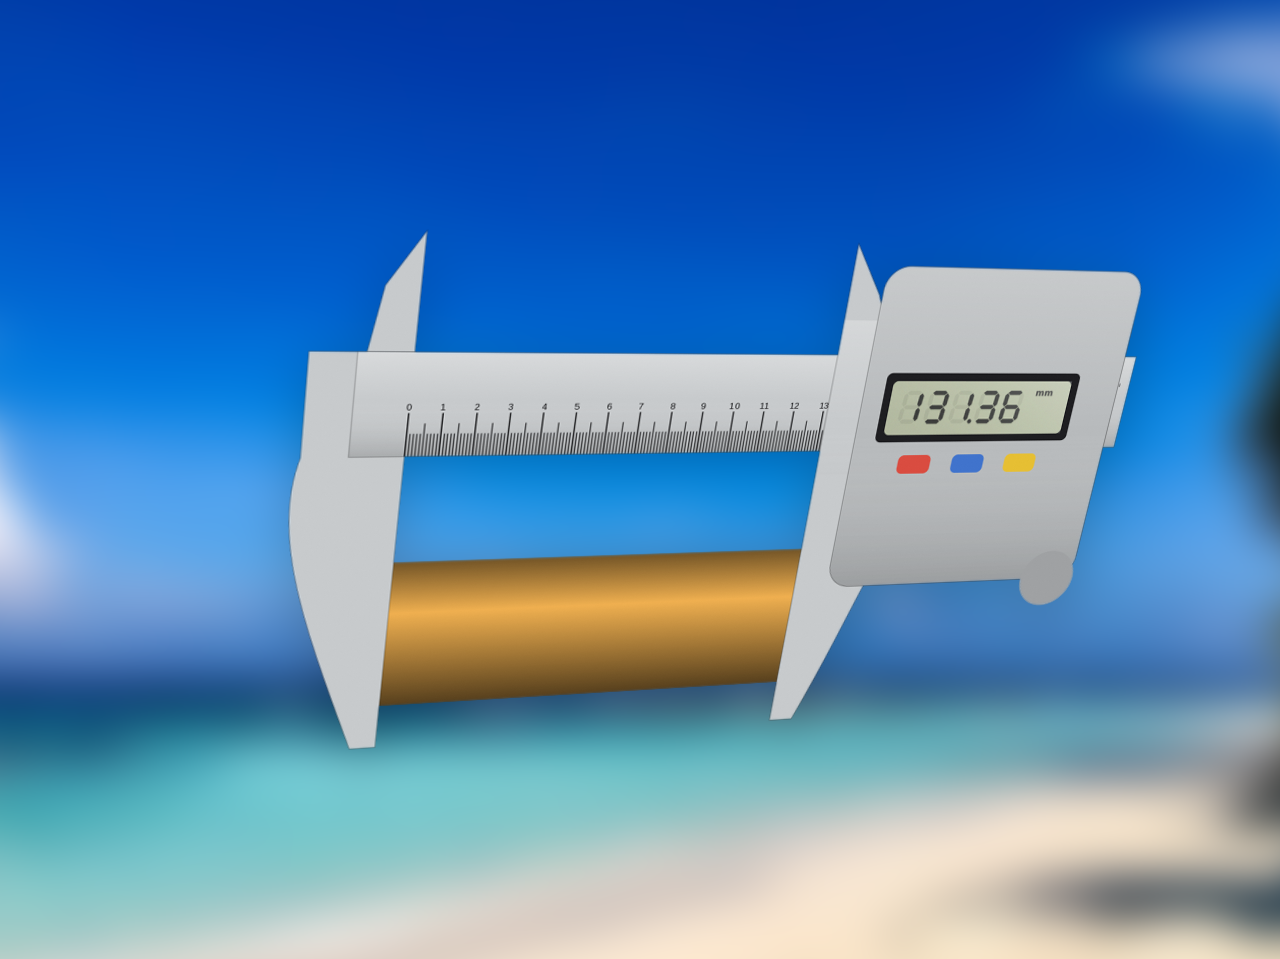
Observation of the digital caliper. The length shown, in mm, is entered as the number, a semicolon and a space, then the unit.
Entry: 131.36; mm
